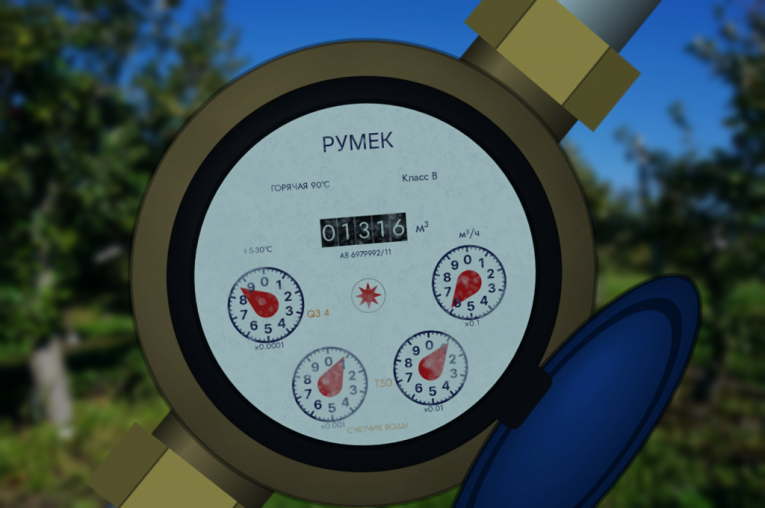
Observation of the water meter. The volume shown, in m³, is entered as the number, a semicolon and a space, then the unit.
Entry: 1316.6108; m³
